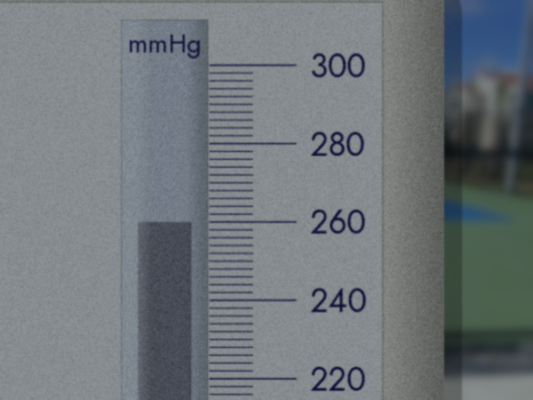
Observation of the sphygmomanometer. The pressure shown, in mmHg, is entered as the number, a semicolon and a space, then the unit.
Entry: 260; mmHg
